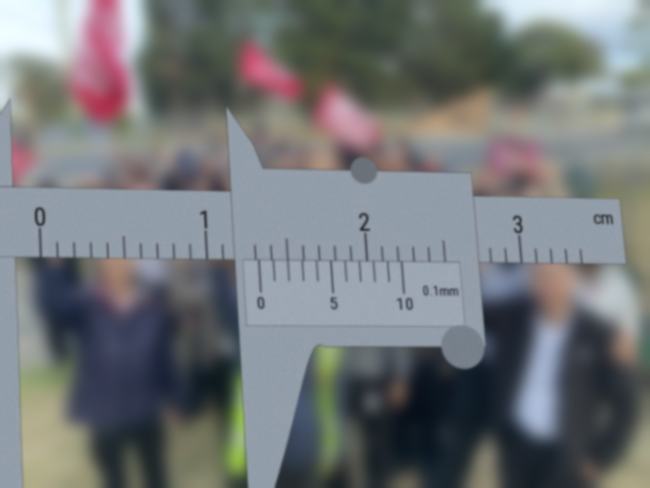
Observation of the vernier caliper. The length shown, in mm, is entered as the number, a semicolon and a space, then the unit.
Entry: 13.2; mm
